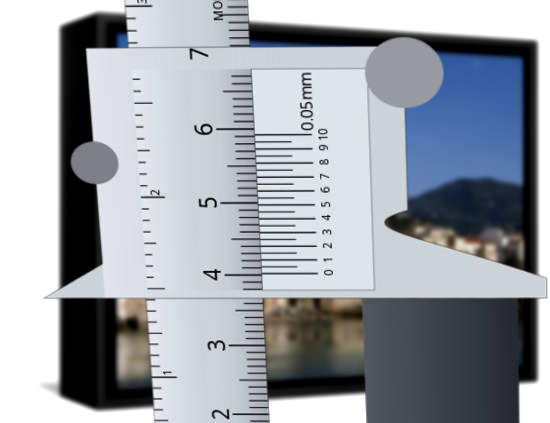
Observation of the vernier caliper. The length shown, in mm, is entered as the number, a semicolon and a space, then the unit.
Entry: 40.2; mm
